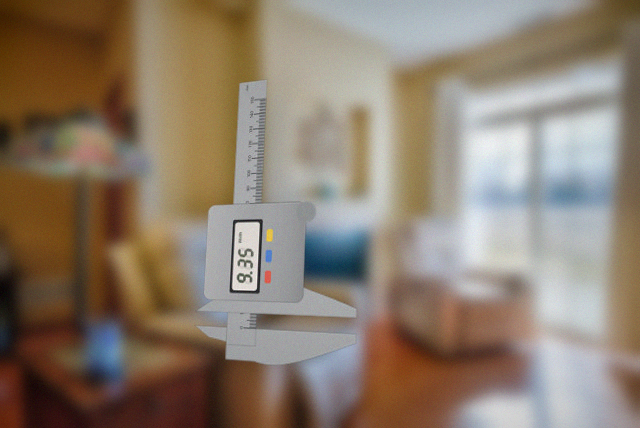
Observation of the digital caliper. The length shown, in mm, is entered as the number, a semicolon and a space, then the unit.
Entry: 9.35; mm
